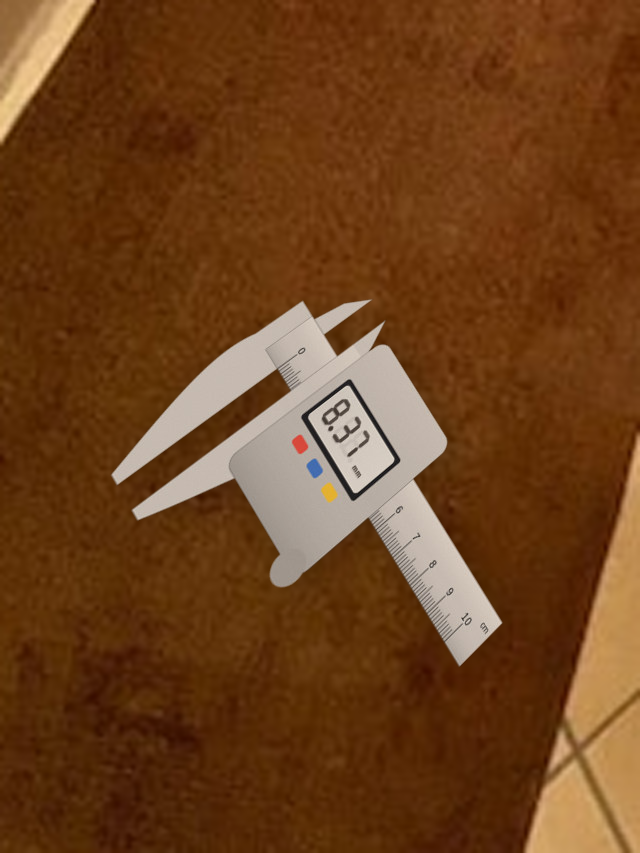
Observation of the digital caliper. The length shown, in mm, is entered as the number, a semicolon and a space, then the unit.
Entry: 8.37; mm
